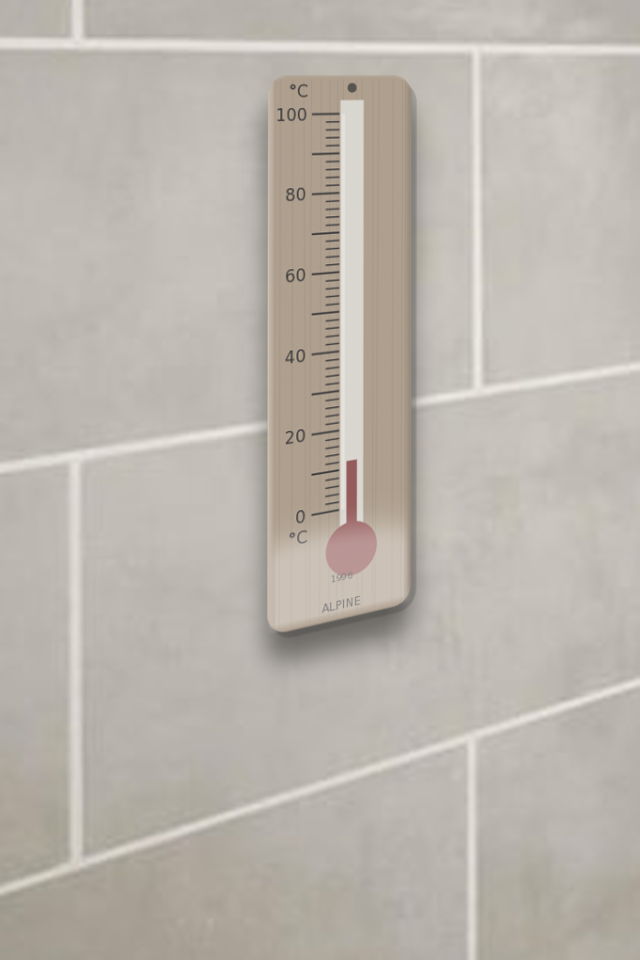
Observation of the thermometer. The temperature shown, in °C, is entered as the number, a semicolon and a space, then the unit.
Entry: 12; °C
